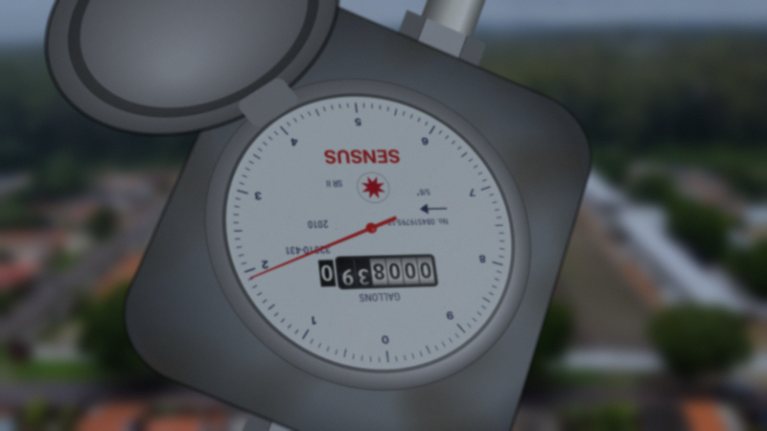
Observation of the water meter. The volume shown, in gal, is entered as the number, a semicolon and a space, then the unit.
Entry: 8391.9; gal
